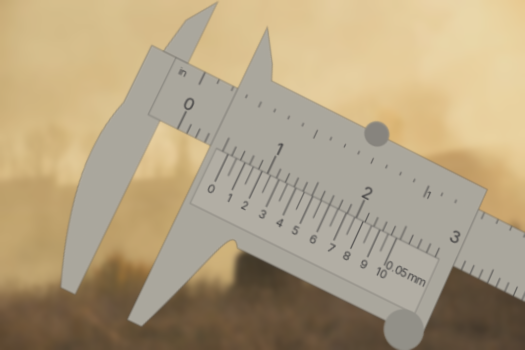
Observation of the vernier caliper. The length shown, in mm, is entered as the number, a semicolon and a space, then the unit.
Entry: 5.6; mm
